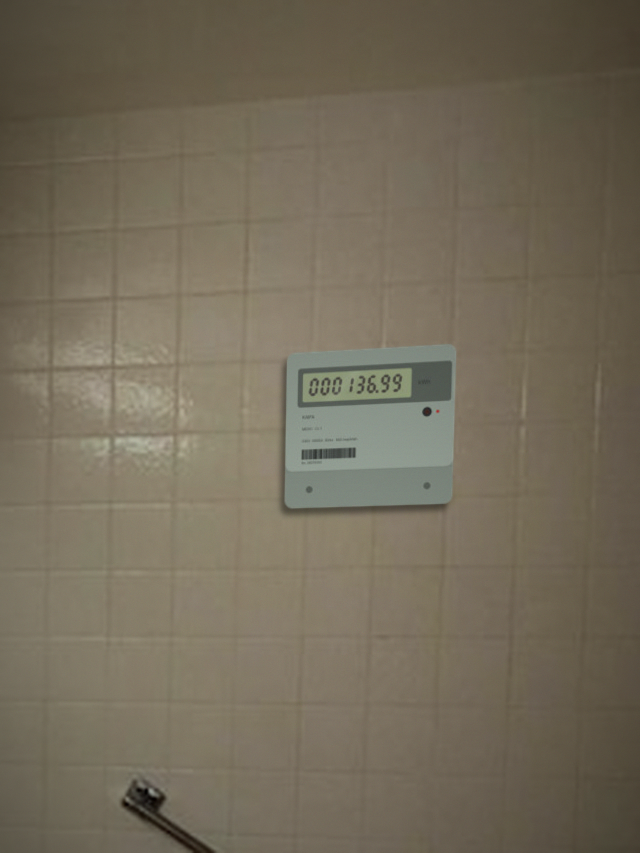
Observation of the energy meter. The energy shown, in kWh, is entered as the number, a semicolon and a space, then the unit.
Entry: 136.99; kWh
